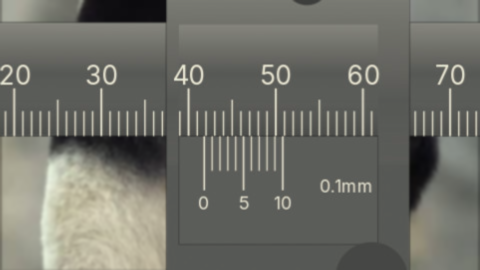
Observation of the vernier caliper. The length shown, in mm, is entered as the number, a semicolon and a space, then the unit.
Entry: 41.8; mm
